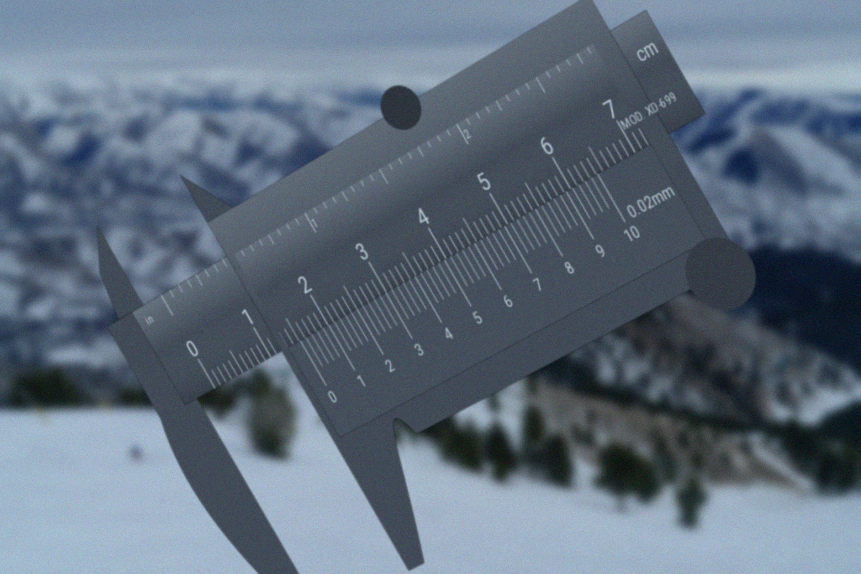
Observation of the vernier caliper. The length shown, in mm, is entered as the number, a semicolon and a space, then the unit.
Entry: 15.2; mm
